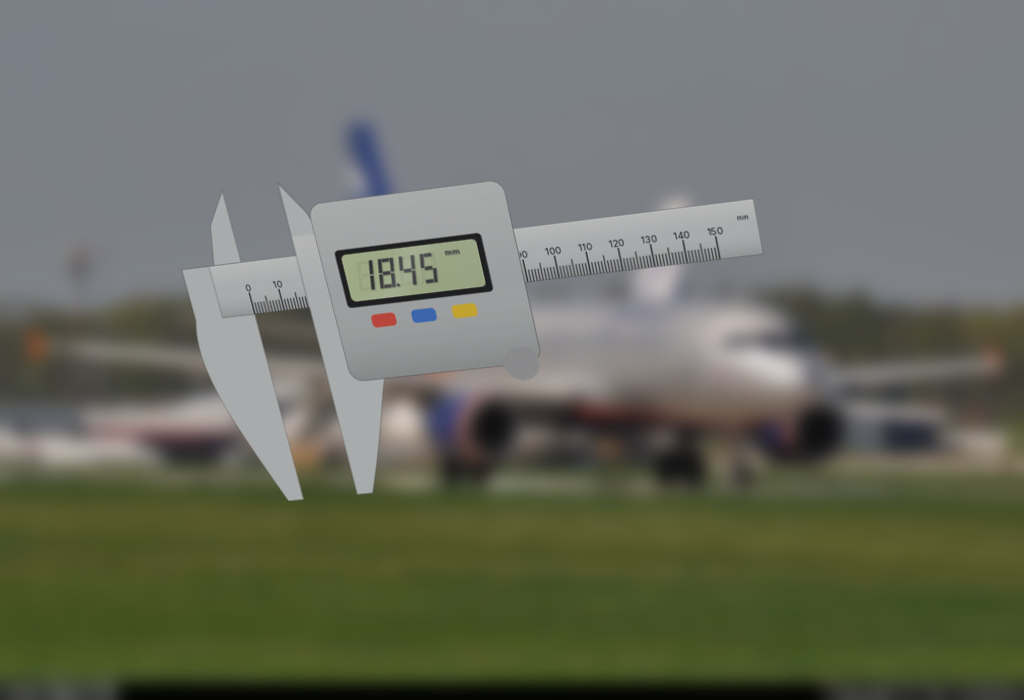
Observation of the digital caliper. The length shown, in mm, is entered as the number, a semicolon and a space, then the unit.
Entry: 18.45; mm
